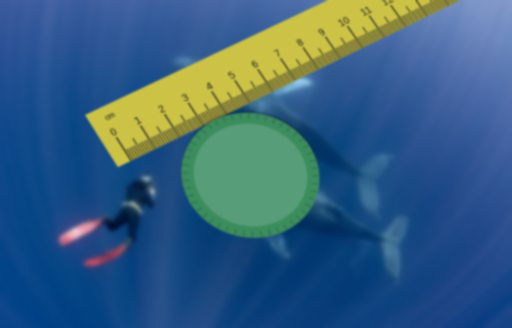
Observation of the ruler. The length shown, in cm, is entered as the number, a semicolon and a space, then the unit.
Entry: 5; cm
